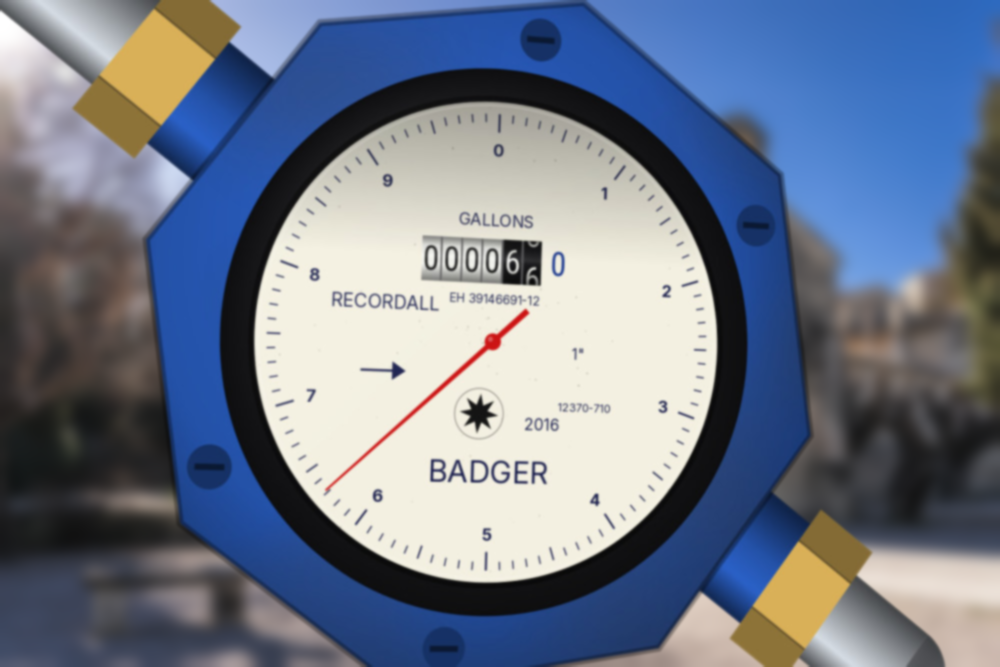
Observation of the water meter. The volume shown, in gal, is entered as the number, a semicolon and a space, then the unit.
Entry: 656.3; gal
